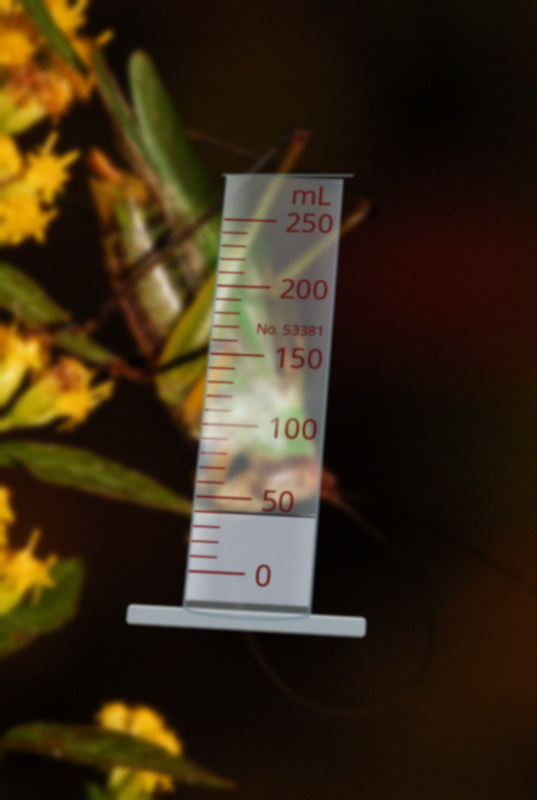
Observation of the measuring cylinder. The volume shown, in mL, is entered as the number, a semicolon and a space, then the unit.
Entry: 40; mL
